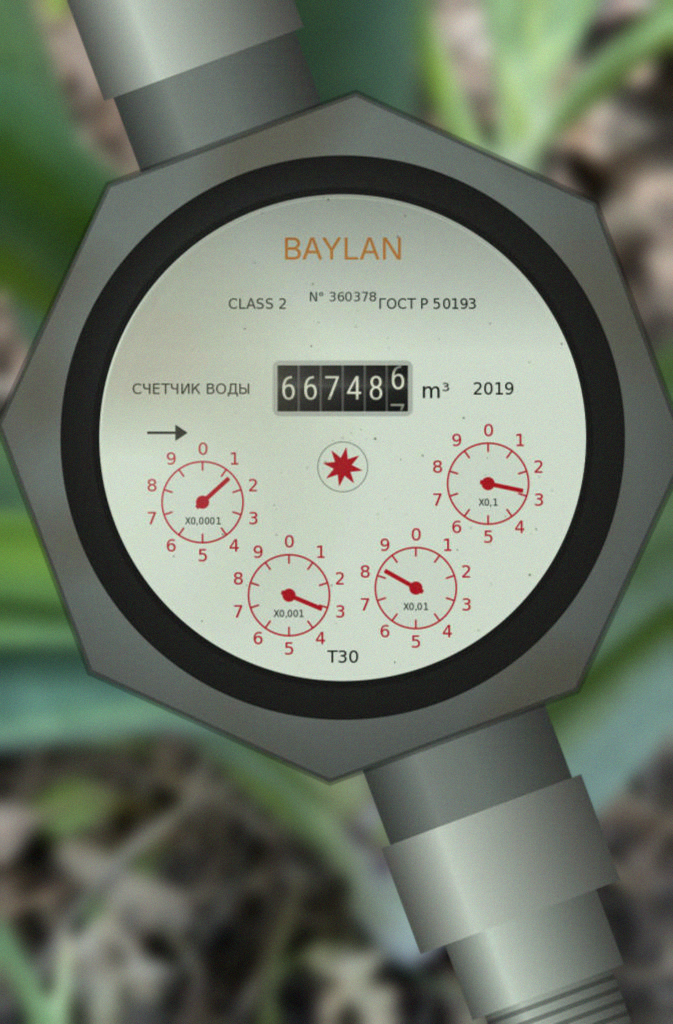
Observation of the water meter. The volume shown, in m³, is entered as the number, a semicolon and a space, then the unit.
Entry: 667486.2831; m³
